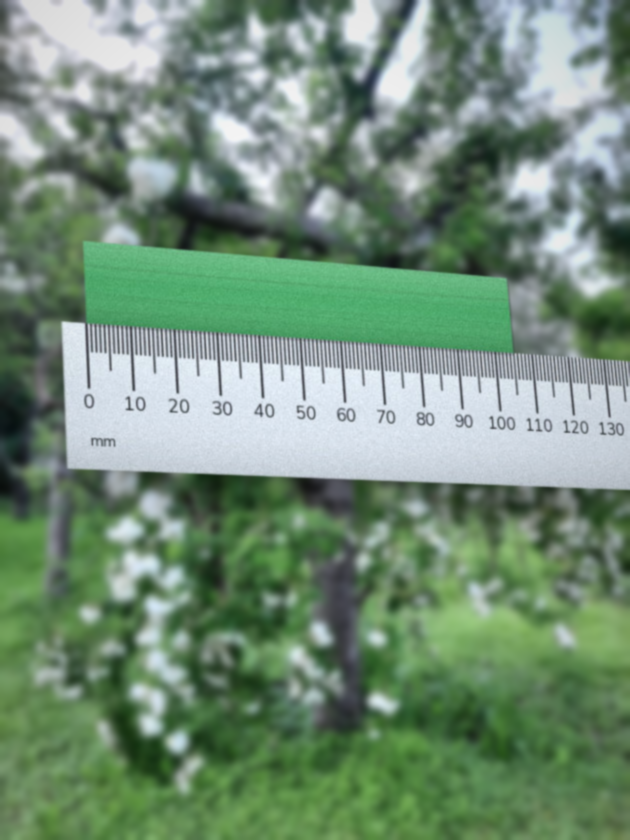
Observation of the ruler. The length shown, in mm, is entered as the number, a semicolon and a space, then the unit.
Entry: 105; mm
